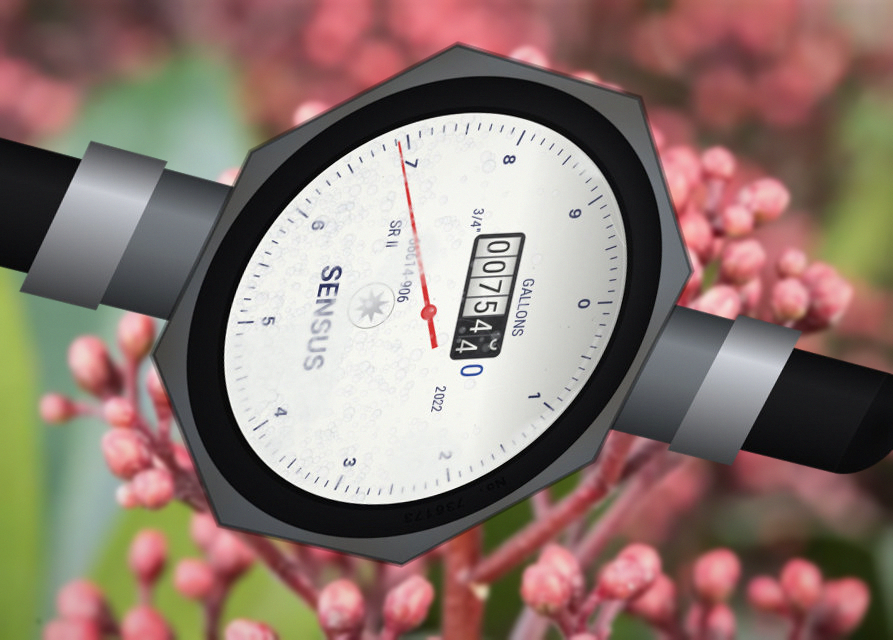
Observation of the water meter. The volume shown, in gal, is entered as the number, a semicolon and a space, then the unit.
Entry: 75436.9; gal
